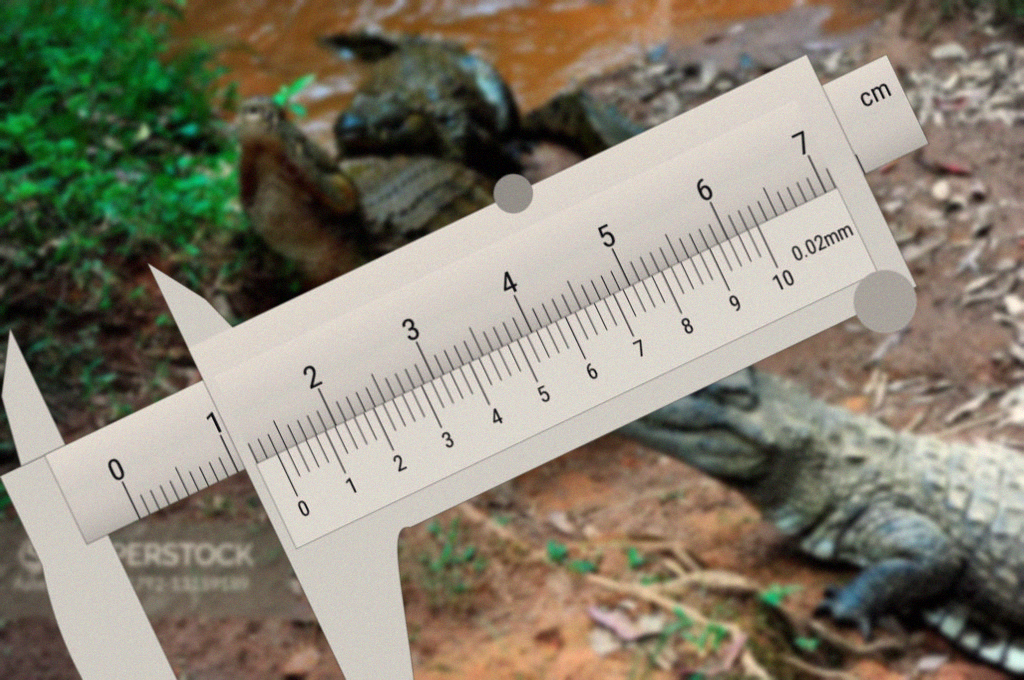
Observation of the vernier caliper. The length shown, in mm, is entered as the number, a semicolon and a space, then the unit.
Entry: 14.0; mm
